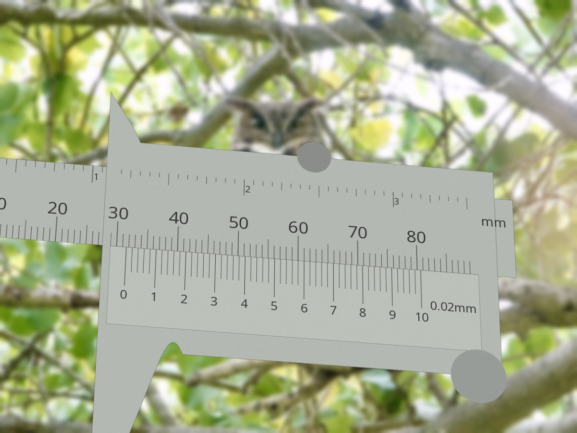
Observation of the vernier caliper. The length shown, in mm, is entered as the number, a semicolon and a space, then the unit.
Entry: 31.6; mm
